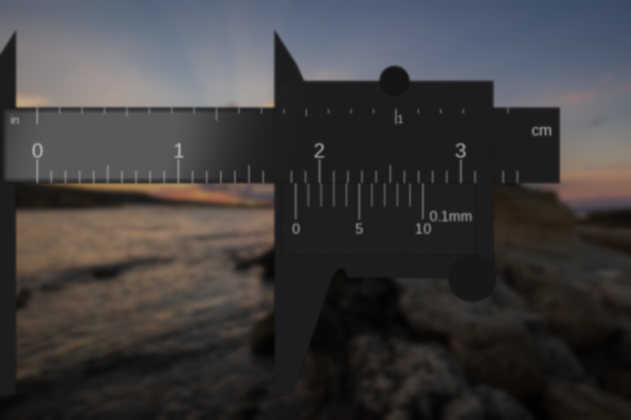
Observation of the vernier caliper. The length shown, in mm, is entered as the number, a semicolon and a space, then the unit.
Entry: 18.3; mm
